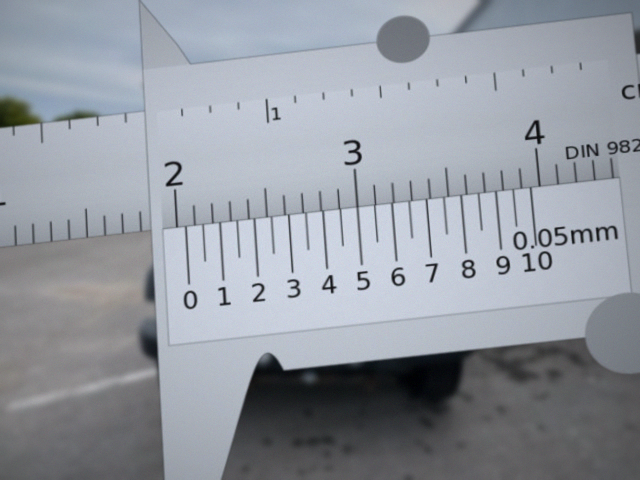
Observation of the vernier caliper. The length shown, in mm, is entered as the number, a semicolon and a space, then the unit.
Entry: 20.5; mm
